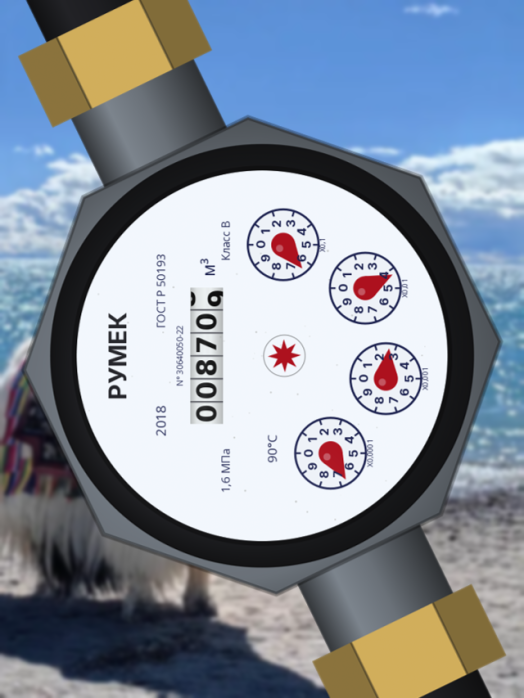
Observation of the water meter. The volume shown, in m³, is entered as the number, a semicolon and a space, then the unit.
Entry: 8708.6426; m³
